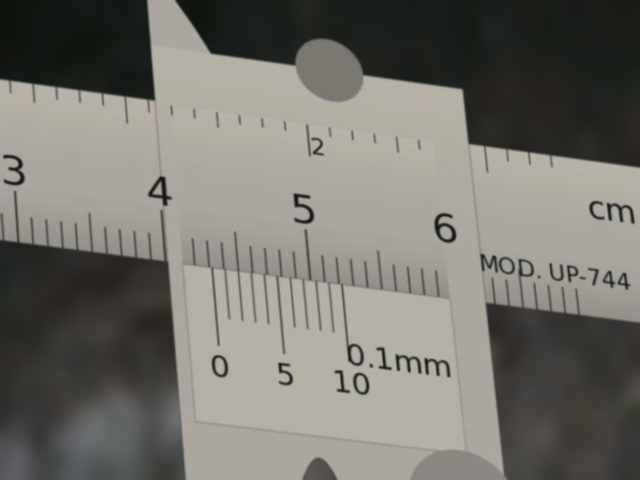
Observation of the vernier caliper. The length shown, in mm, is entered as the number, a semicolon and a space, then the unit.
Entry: 43.2; mm
